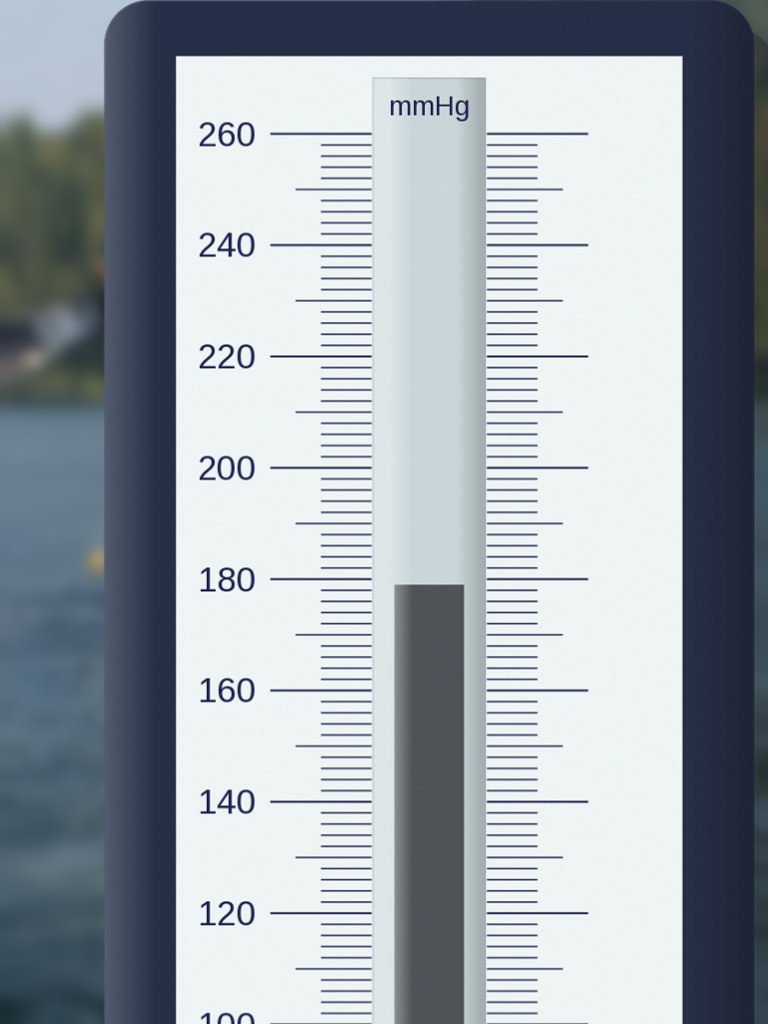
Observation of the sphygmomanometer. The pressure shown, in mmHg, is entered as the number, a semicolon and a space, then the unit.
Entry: 179; mmHg
